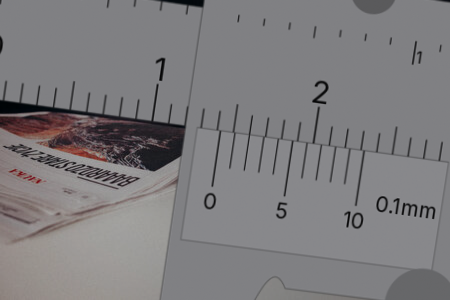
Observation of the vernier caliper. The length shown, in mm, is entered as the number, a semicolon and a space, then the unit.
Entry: 14.2; mm
